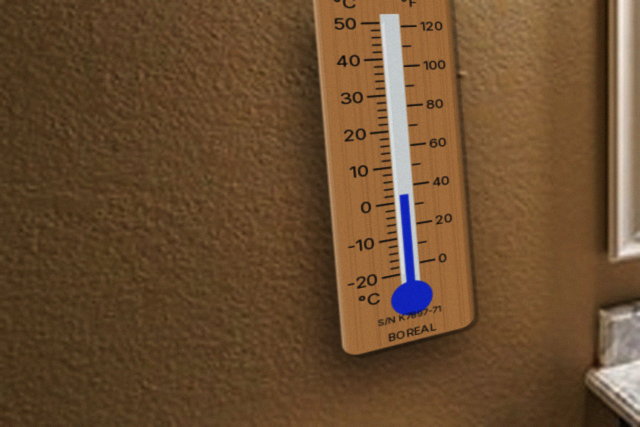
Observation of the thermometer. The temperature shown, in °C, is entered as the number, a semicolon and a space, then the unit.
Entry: 2; °C
